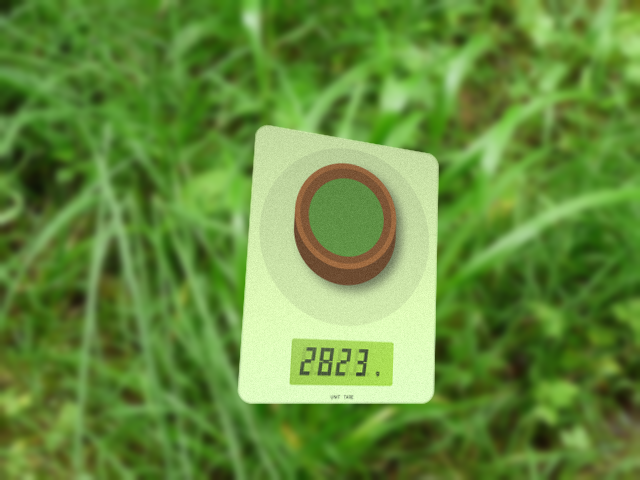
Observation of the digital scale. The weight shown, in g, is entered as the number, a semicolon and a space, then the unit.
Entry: 2823; g
